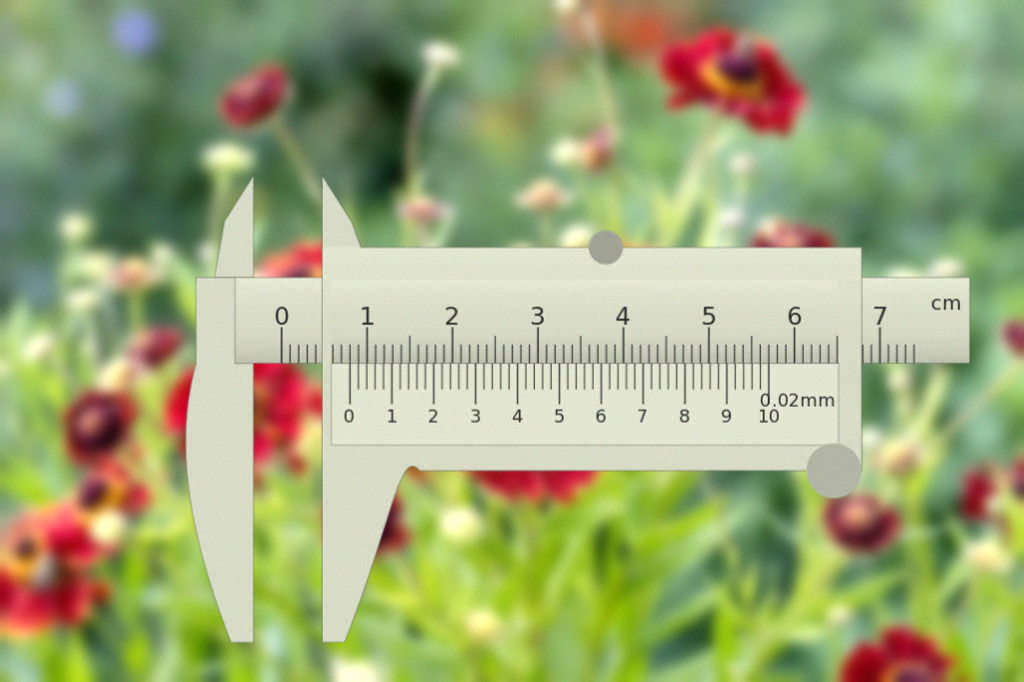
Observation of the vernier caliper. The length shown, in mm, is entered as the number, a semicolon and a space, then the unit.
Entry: 8.0; mm
